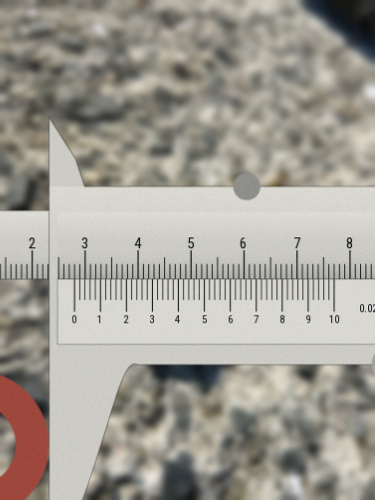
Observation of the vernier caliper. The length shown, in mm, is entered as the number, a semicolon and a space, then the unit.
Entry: 28.0; mm
